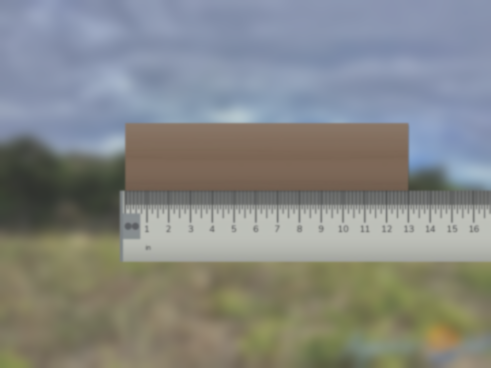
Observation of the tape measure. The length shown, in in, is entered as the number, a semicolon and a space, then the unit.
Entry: 13; in
